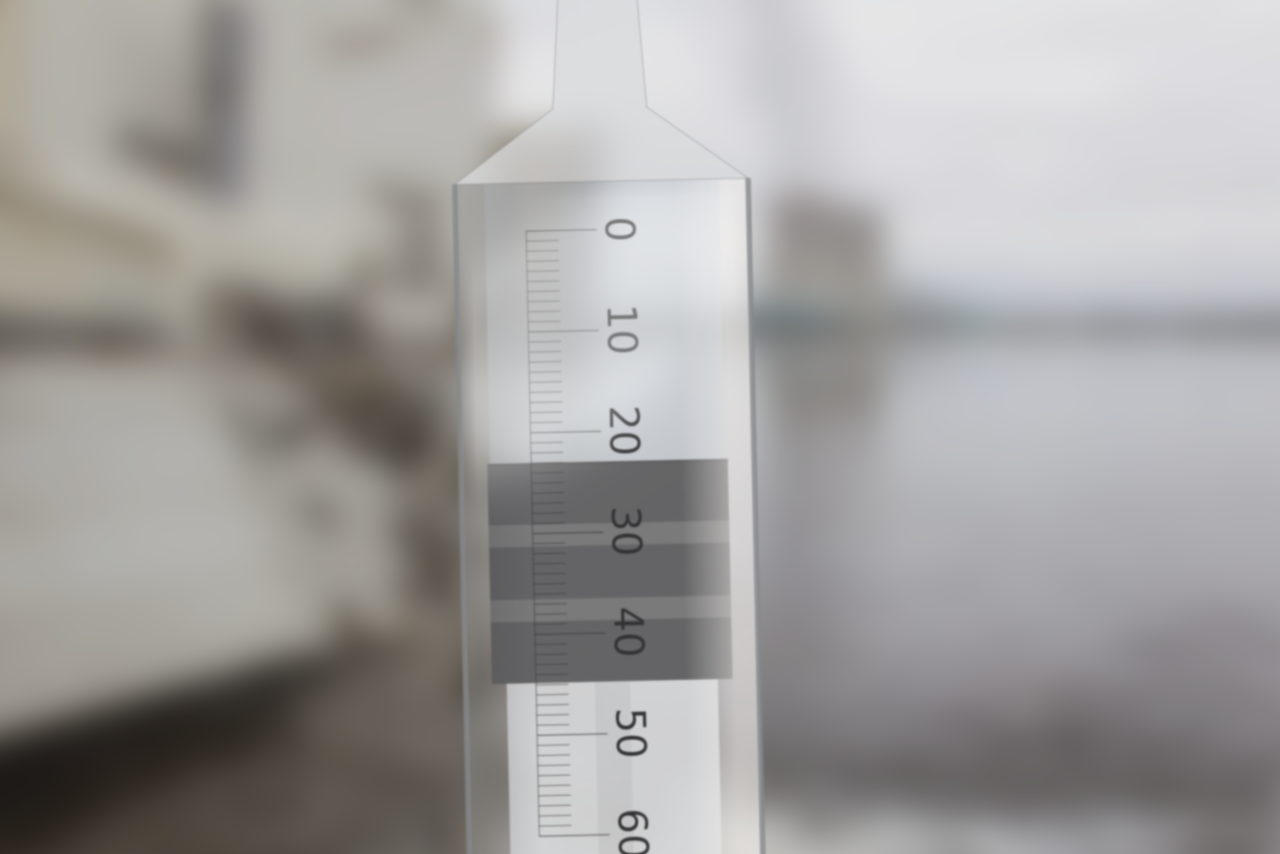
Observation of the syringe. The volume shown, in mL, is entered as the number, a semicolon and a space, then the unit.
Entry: 23; mL
